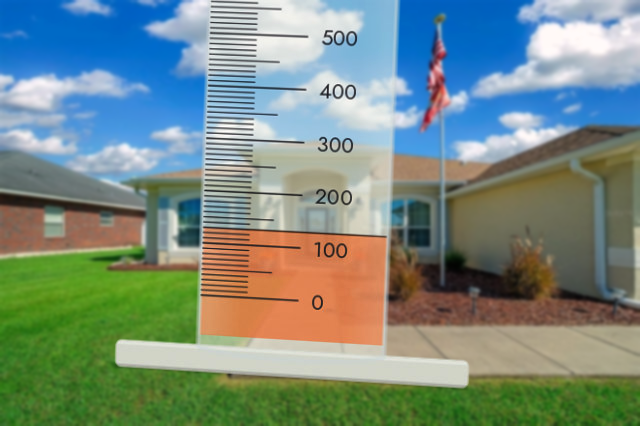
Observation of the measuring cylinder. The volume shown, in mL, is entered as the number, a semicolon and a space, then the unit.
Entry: 130; mL
